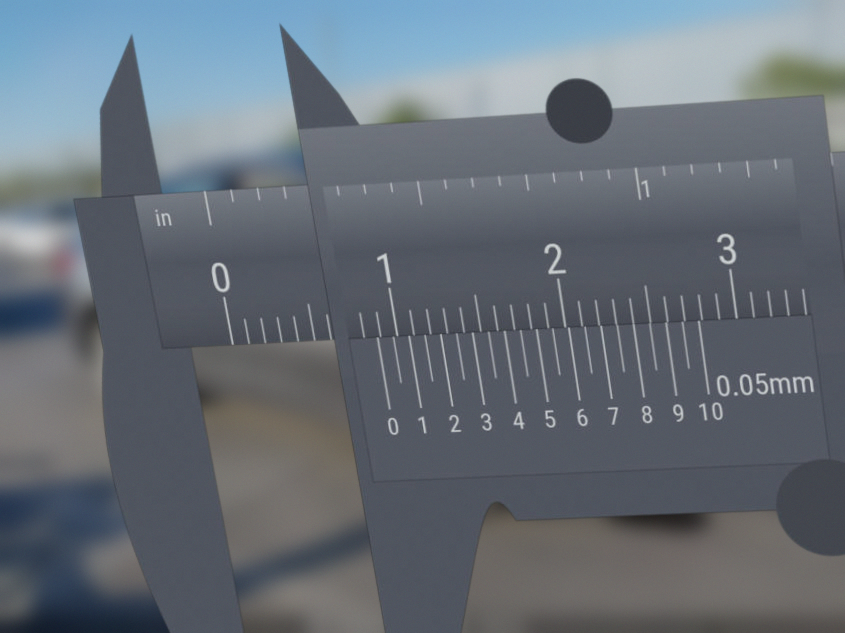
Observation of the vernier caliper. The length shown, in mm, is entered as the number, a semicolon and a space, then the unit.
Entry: 8.8; mm
